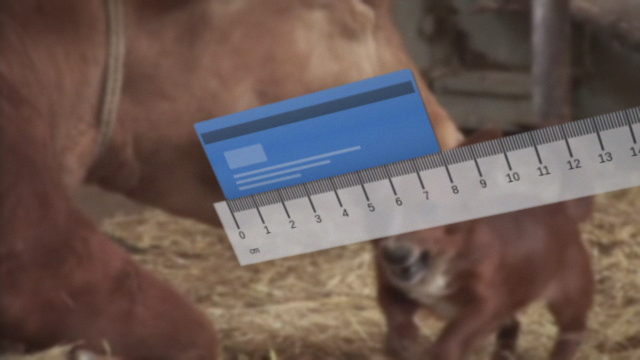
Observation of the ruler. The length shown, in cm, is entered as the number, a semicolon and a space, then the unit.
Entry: 8; cm
